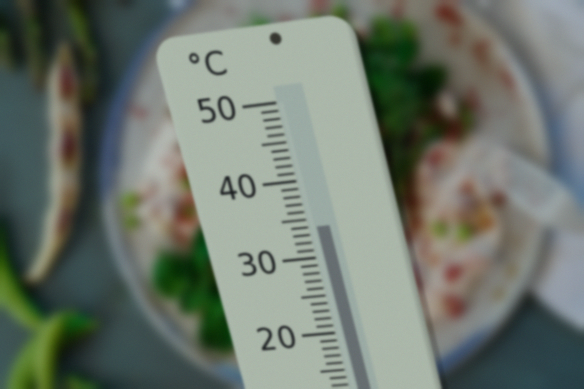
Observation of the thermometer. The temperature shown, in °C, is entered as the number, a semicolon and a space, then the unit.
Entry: 34; °C
